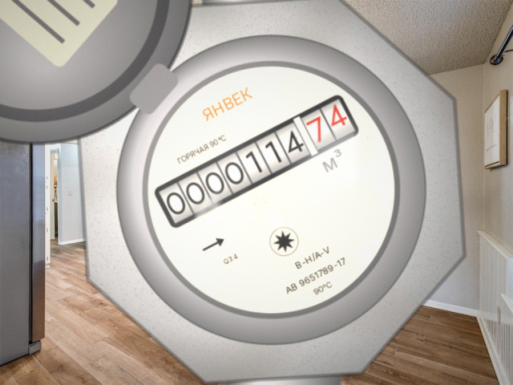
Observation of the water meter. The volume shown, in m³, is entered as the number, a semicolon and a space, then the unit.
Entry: 114.74; m³
